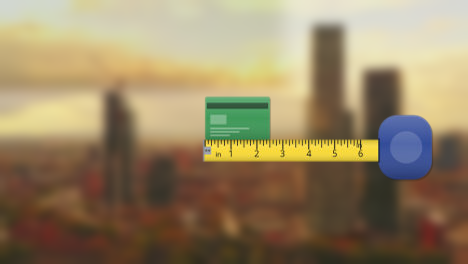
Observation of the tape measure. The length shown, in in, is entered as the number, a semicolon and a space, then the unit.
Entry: 2.5; in
